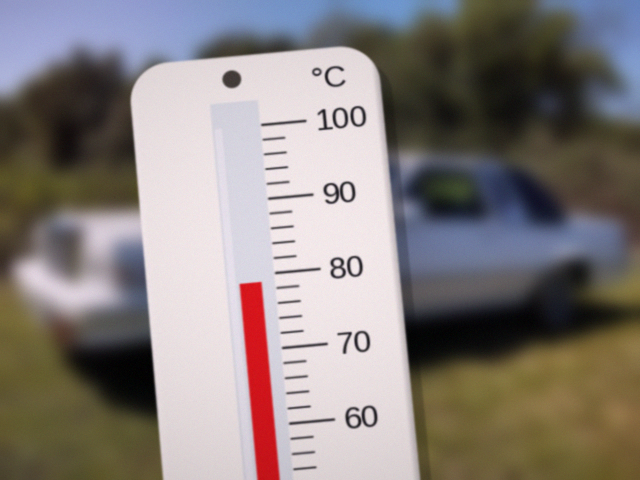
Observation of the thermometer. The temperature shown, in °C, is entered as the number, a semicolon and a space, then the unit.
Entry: 79; °C
